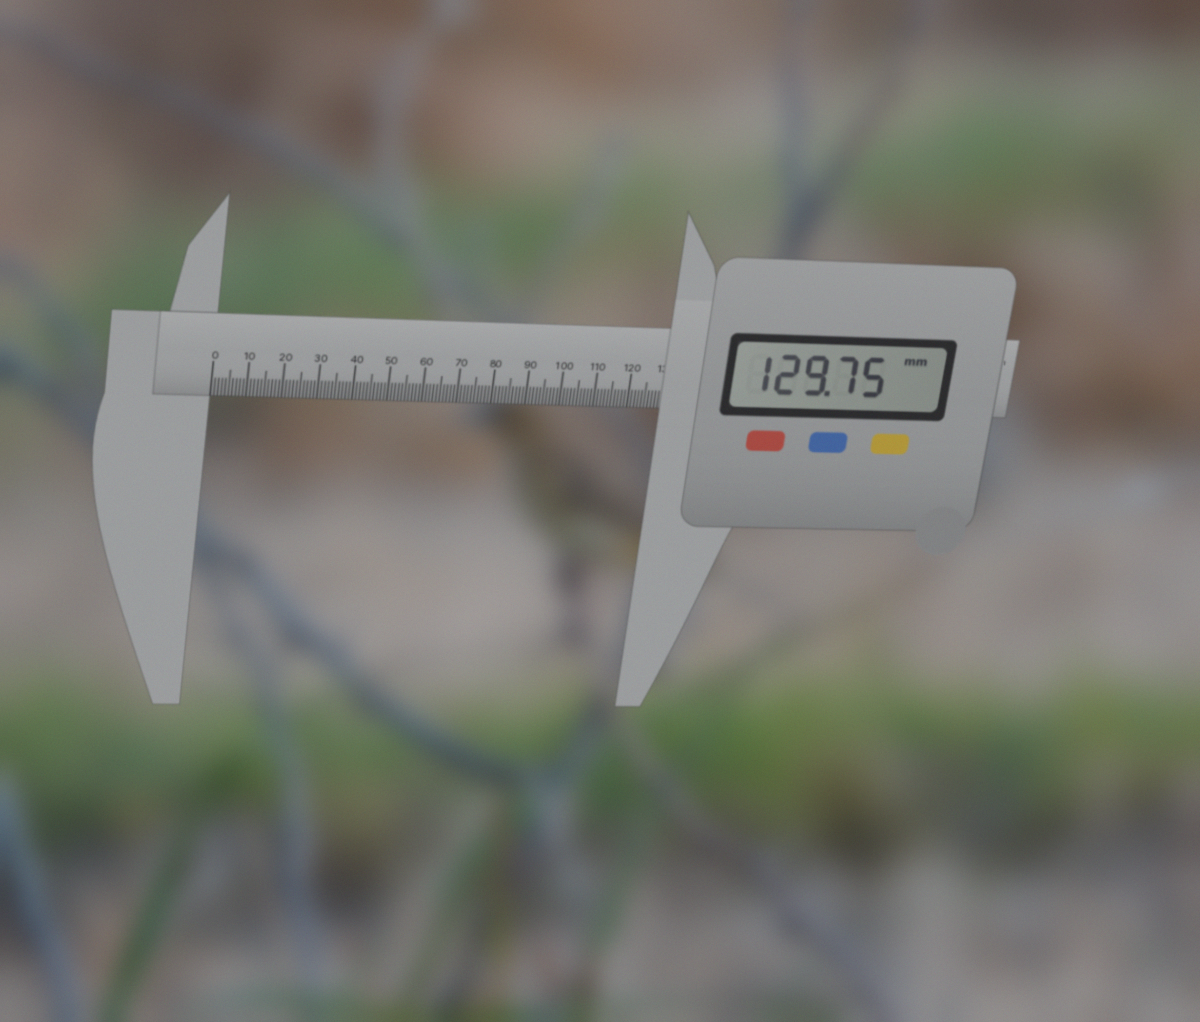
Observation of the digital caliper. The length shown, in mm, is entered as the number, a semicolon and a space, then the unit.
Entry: 129.75; mm
